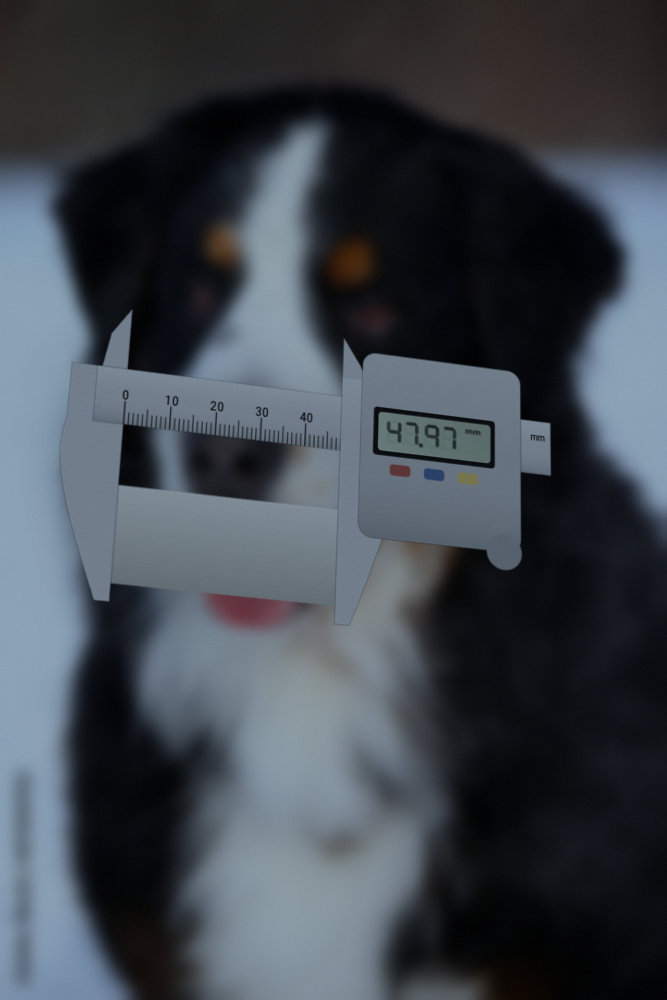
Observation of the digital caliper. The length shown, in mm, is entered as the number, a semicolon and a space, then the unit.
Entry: 47.97; mm
